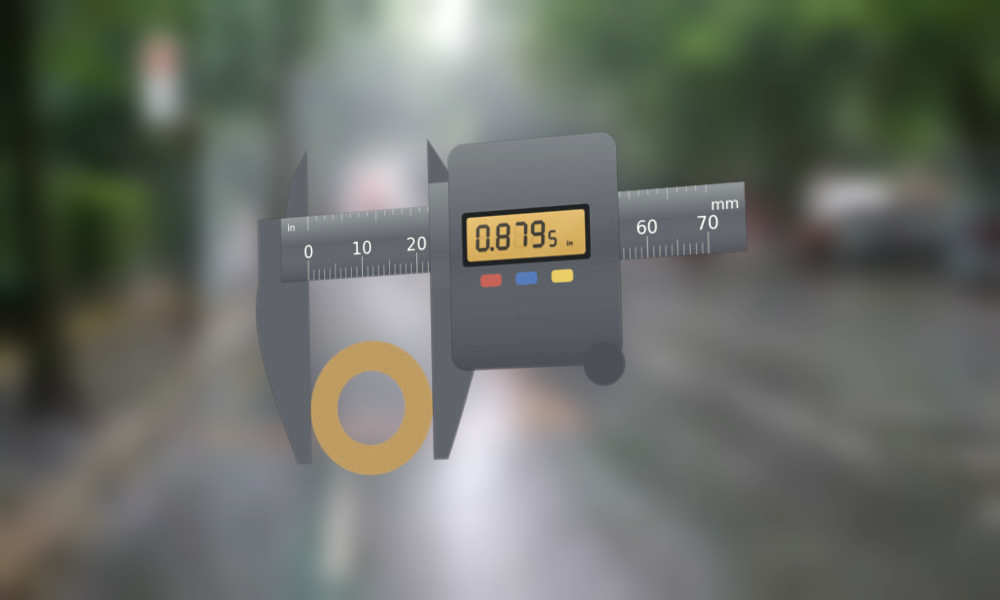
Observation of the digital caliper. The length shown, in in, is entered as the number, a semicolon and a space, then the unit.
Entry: 0.8795; in
